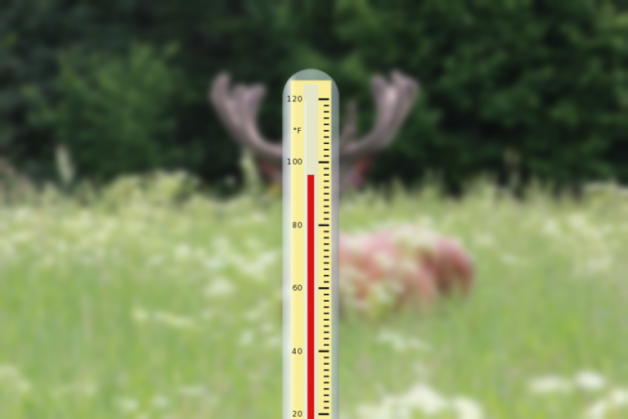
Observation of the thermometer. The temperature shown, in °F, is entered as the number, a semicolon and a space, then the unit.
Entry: 96; °F
